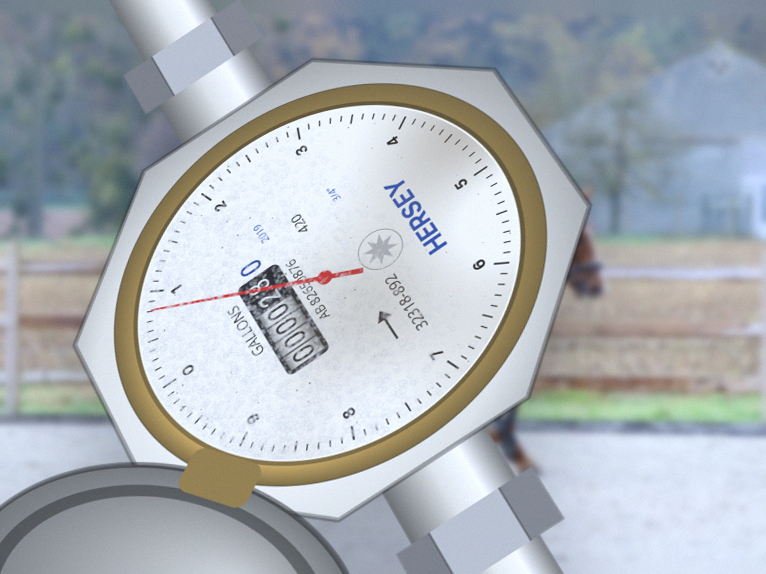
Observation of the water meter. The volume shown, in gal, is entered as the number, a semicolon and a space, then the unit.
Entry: 280.8; gal
